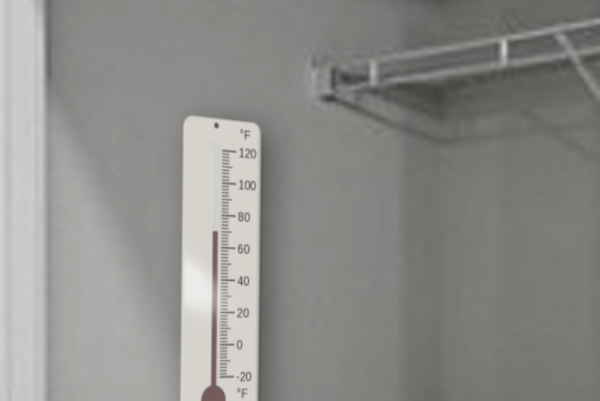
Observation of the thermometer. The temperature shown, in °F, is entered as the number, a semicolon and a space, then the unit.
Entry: 70; °F
